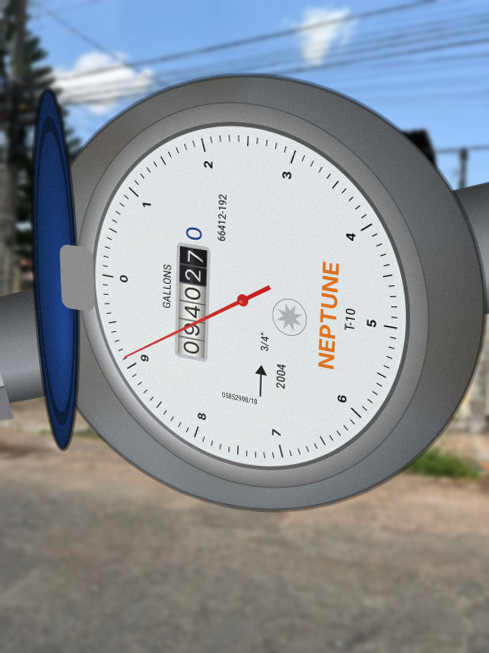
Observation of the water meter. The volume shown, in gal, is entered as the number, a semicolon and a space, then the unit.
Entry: 940269.1; gal
